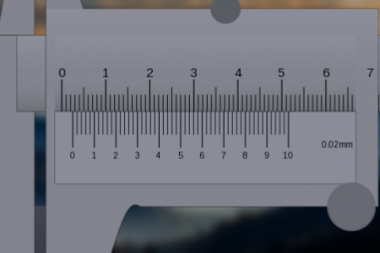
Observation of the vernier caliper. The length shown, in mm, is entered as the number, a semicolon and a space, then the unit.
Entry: 2.5; mm
